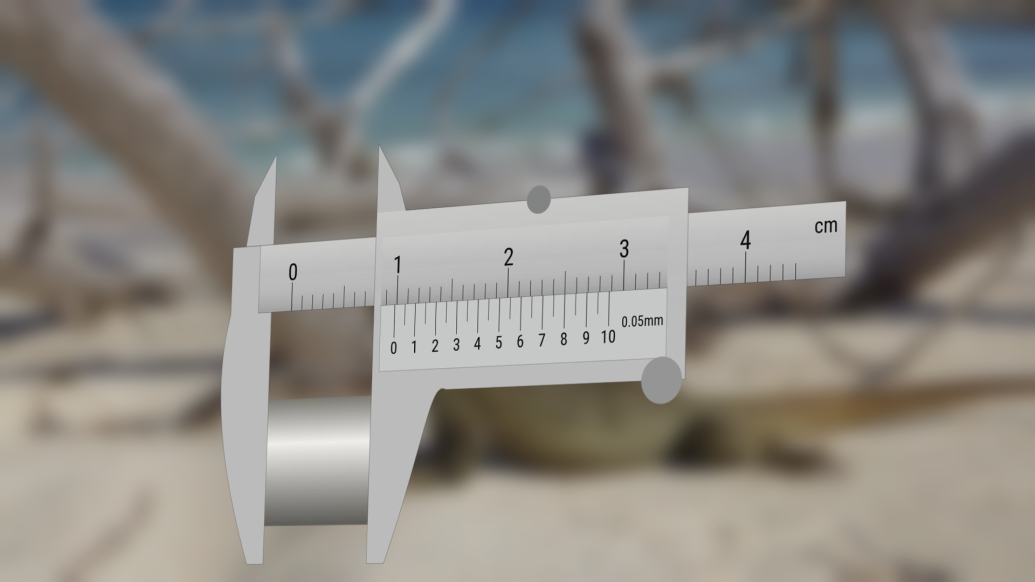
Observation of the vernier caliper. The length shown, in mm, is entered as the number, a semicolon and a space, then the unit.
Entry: 9.8; mm
